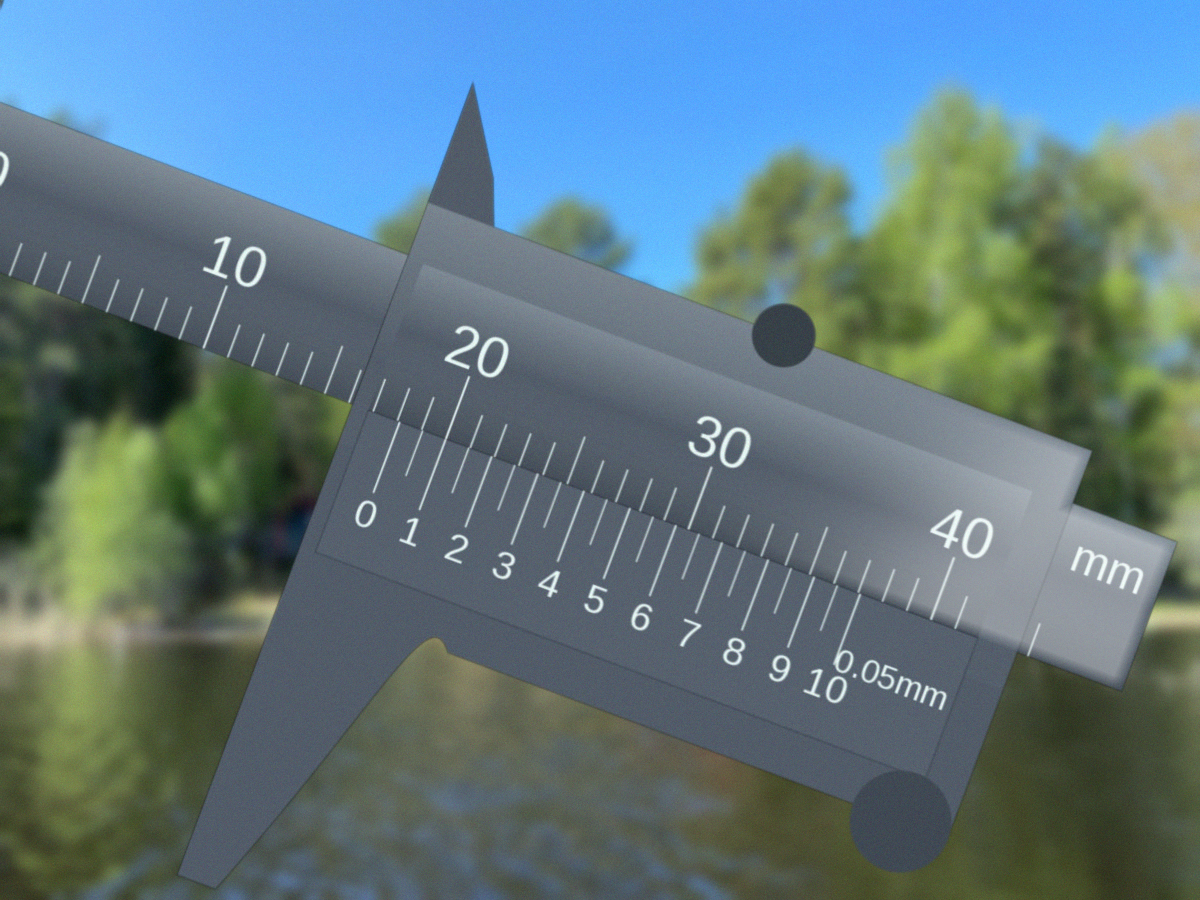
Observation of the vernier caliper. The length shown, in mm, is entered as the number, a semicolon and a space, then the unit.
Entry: 18.1; mm
